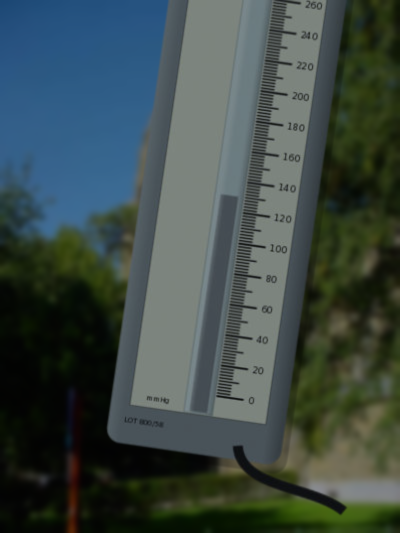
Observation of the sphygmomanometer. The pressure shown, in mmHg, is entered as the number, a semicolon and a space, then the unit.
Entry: 130; mmHg
